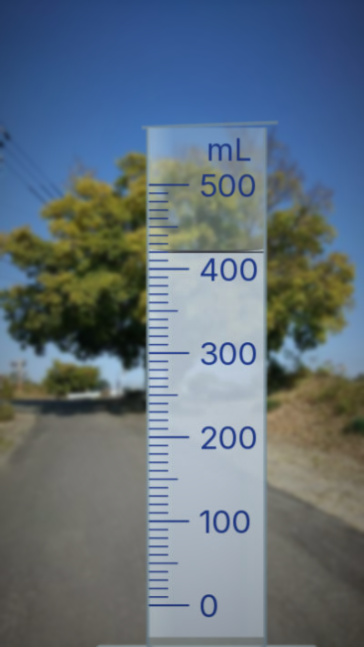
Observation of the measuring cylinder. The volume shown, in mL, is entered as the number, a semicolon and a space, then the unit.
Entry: 420; mL
